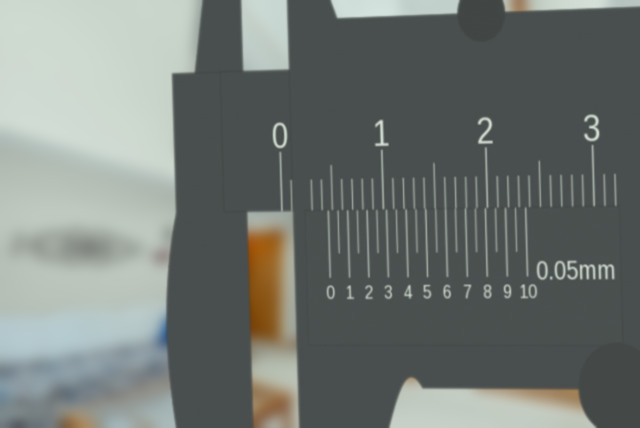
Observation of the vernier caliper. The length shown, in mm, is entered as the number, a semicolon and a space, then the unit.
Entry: 4.6; mm
